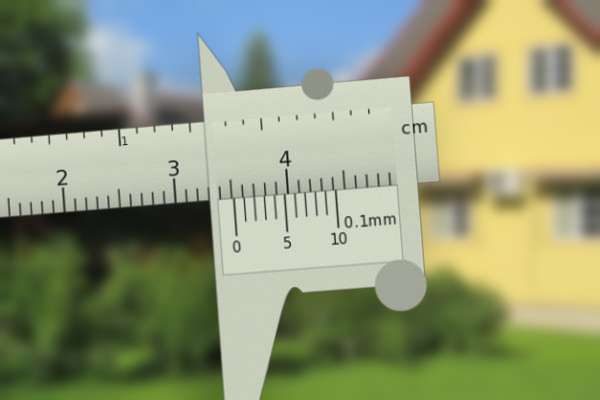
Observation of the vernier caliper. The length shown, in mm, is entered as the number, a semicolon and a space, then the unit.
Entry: 35.2; mm
